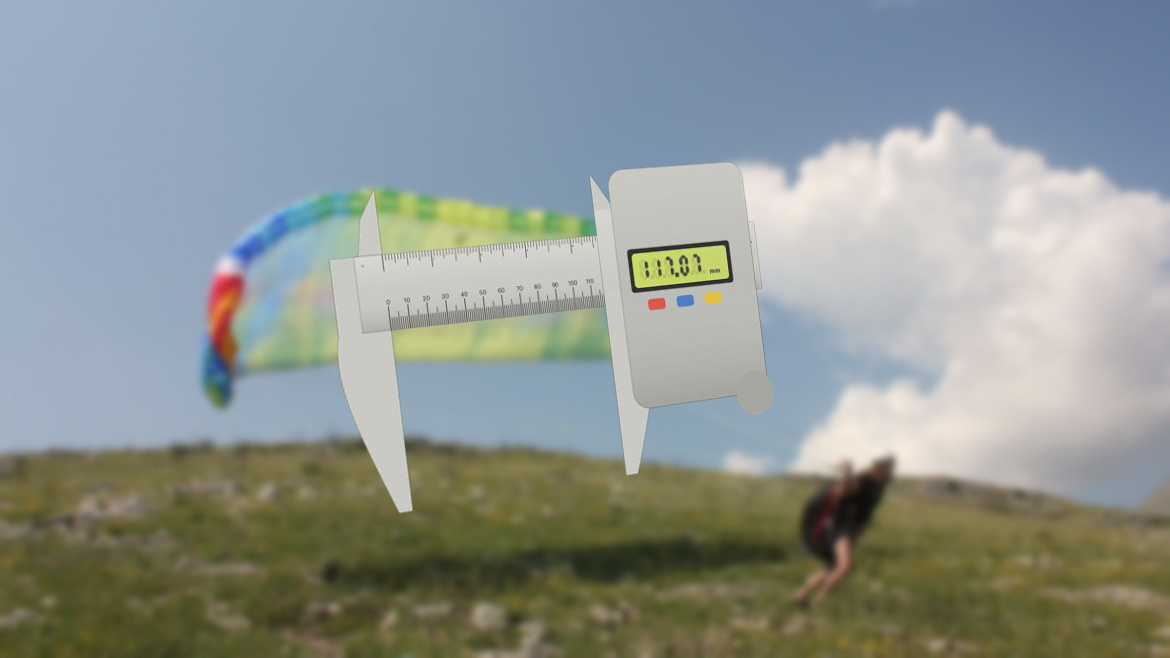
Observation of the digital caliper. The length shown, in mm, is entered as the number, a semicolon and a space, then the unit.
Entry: 117.07; mm
